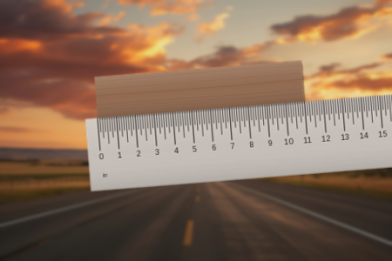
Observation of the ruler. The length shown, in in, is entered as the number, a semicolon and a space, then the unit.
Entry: 11; in
